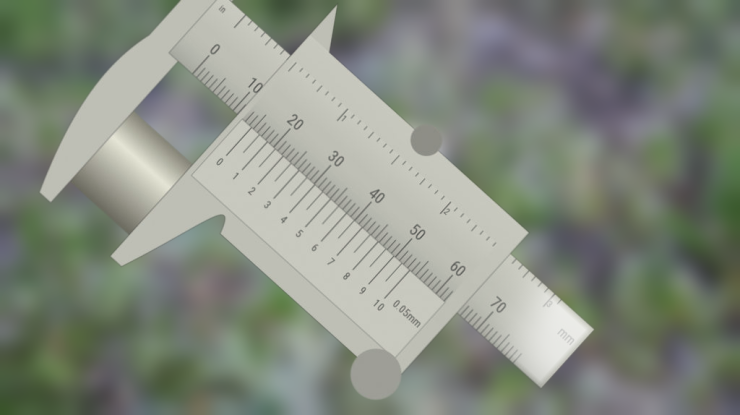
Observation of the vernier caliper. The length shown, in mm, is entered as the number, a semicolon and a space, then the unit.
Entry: 14.6; mm
